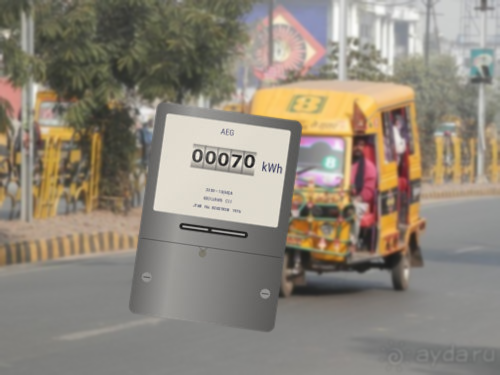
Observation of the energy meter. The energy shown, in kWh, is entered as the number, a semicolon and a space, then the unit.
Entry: 70; kWh
